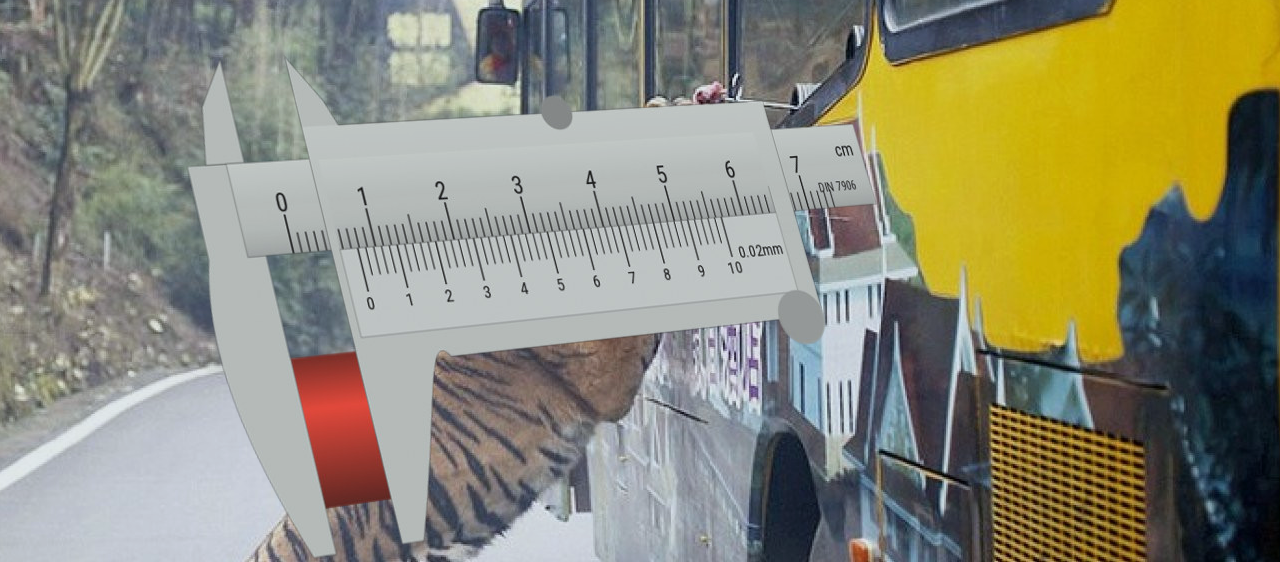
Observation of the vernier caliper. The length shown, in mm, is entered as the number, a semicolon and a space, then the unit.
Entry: 7.8; mm
